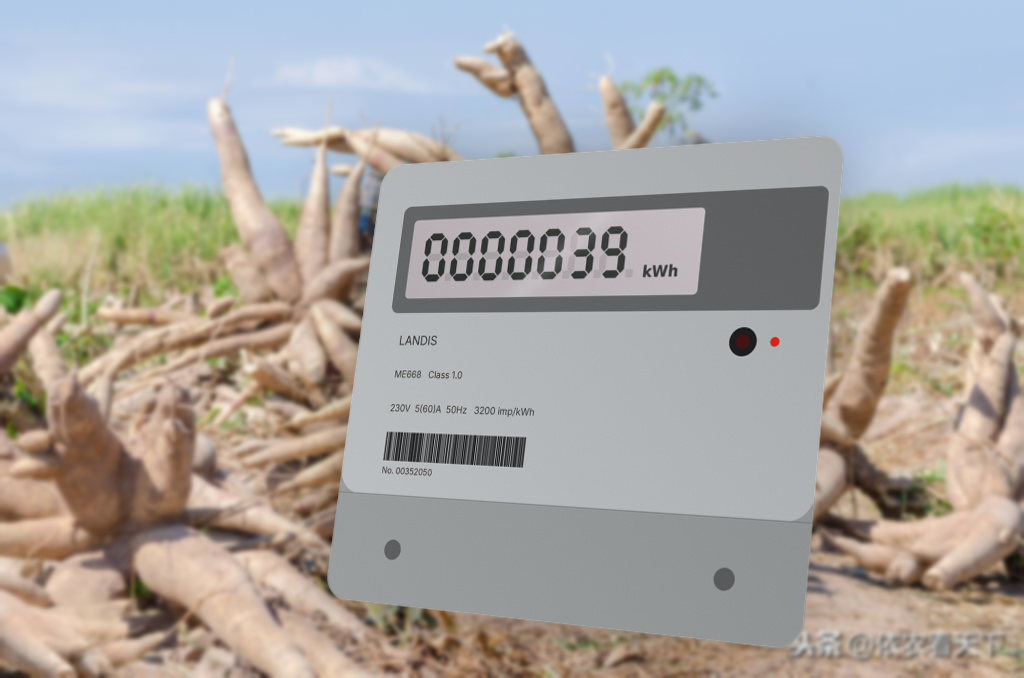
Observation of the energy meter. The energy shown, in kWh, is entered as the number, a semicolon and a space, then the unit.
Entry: 39; kWh
